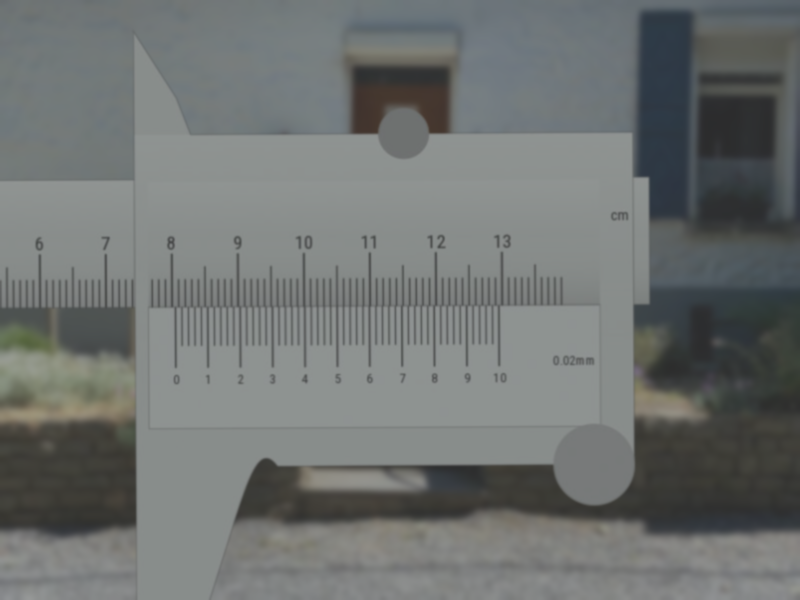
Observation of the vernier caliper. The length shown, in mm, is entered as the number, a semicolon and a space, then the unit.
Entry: 80.5; mm
